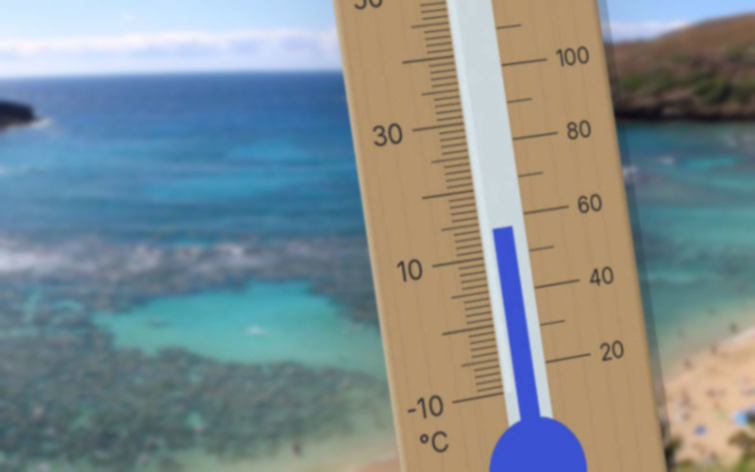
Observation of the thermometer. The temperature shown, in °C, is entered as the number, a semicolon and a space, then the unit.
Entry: 14; °C
